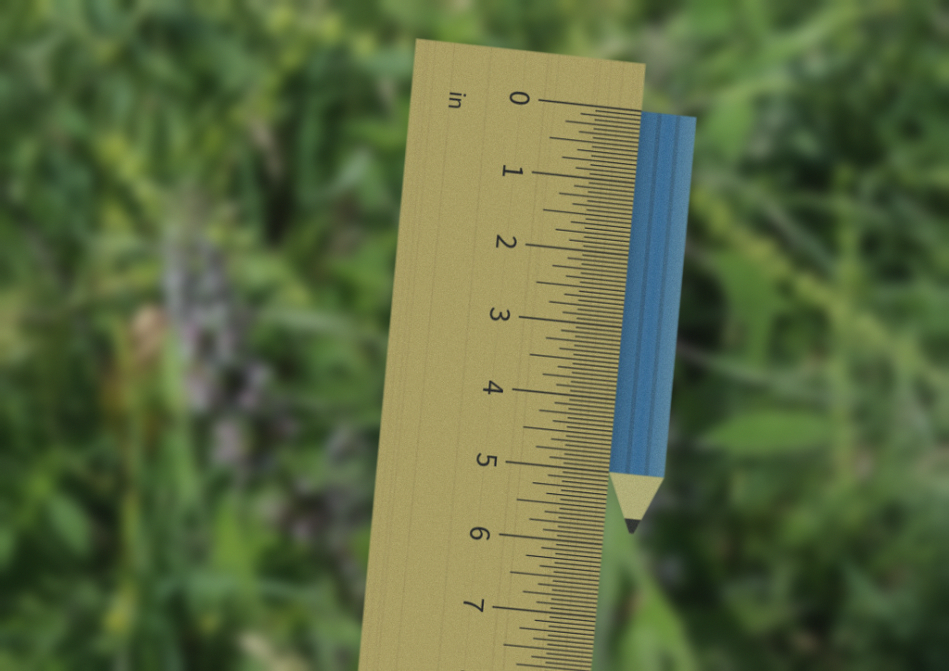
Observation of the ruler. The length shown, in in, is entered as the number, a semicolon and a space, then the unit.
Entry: 5.8125; in
